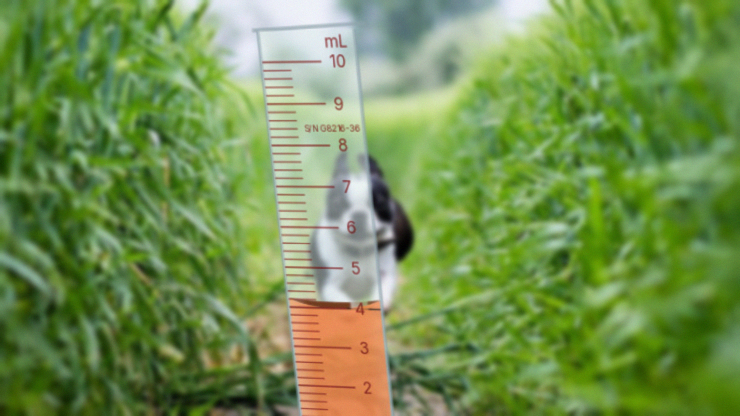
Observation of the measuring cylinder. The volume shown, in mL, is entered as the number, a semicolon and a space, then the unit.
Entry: 4; mL
